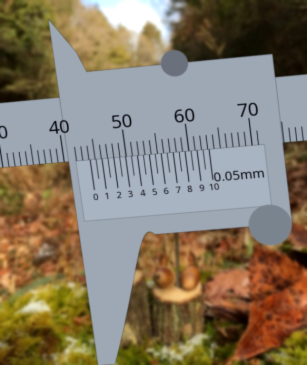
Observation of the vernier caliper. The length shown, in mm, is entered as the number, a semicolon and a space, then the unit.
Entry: 44.2; mm
